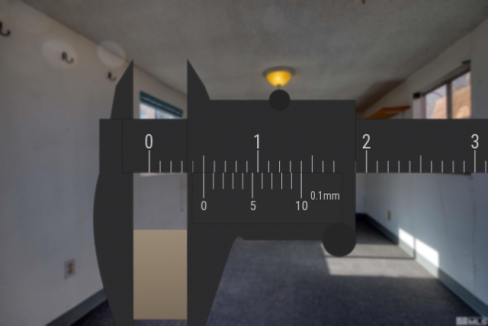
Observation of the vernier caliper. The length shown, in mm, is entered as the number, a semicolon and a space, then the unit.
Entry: 5.0; mm
